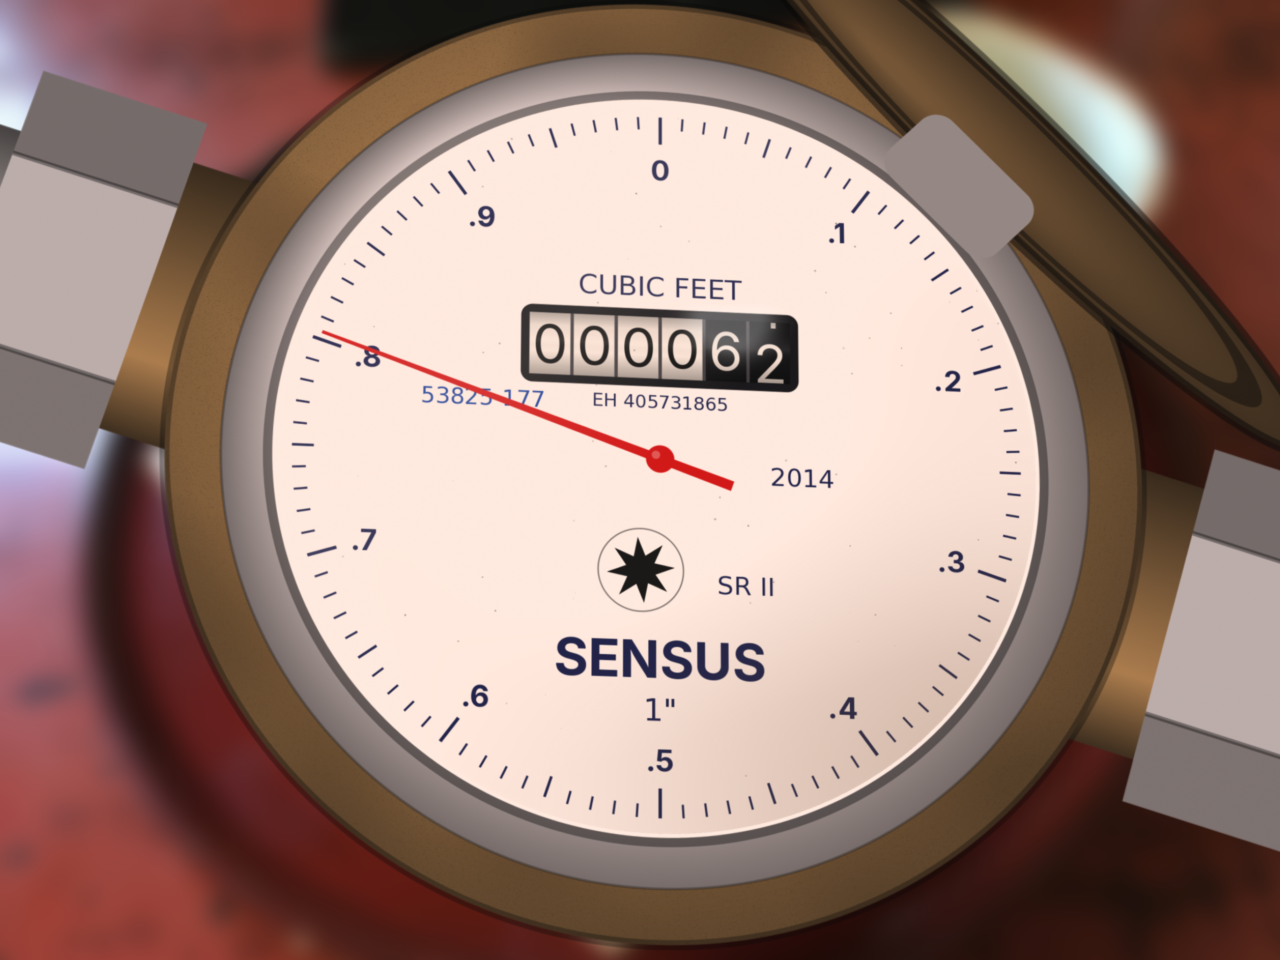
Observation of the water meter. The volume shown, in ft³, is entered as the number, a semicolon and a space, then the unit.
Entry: 61.80; ft³
